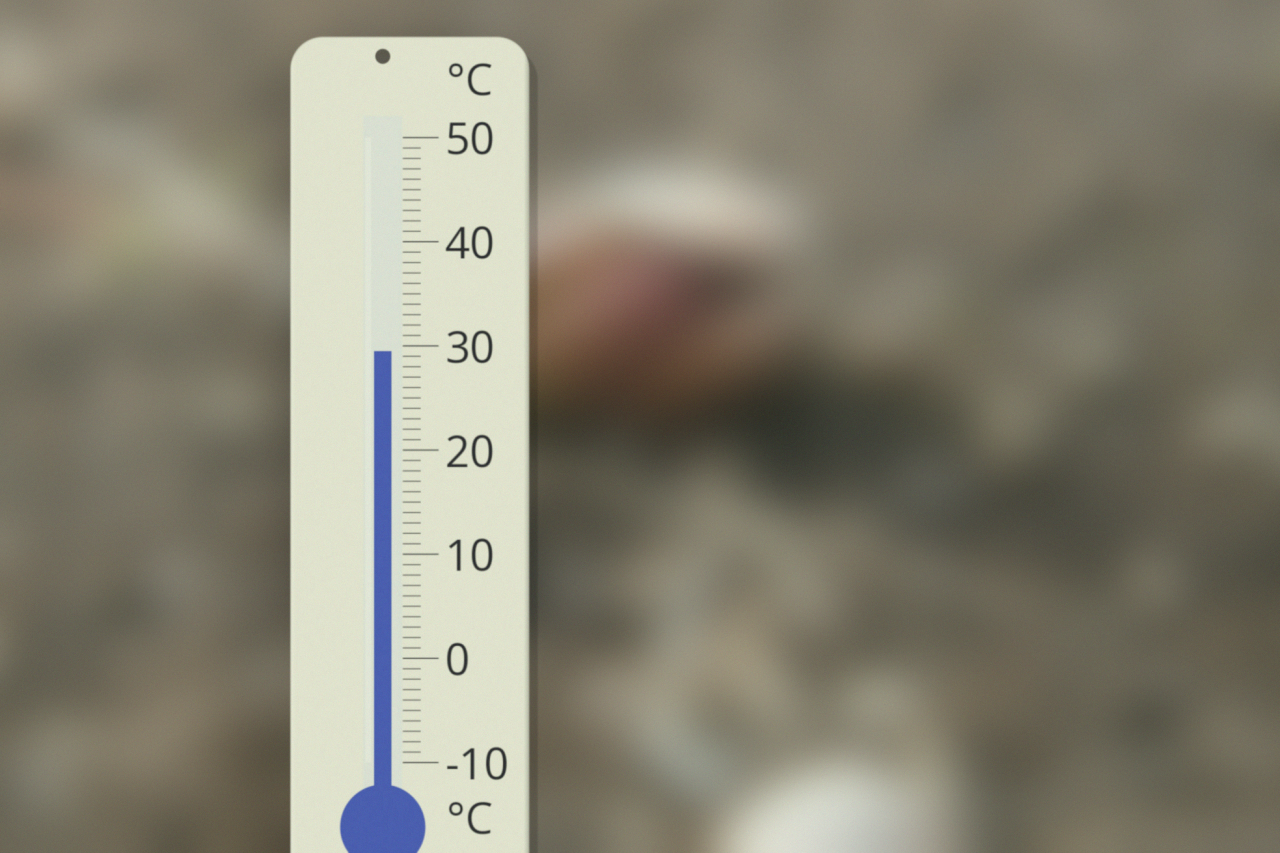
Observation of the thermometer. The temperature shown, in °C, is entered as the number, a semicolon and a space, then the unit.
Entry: 29.5; °C
